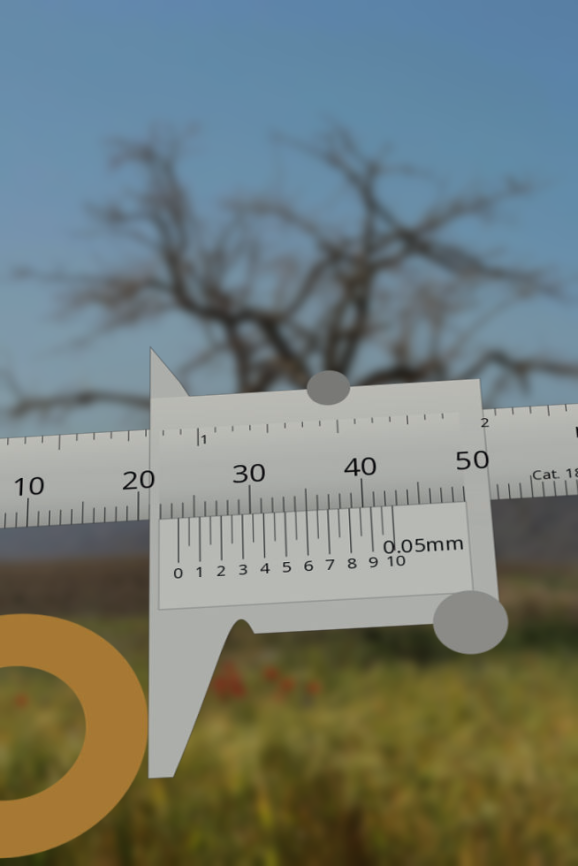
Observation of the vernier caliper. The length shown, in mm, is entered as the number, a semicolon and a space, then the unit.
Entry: 23.6; mm
